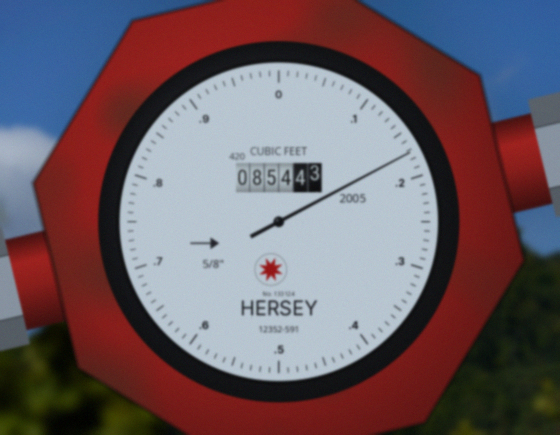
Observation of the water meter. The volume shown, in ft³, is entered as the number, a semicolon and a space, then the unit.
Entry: 85443.17; ft³
